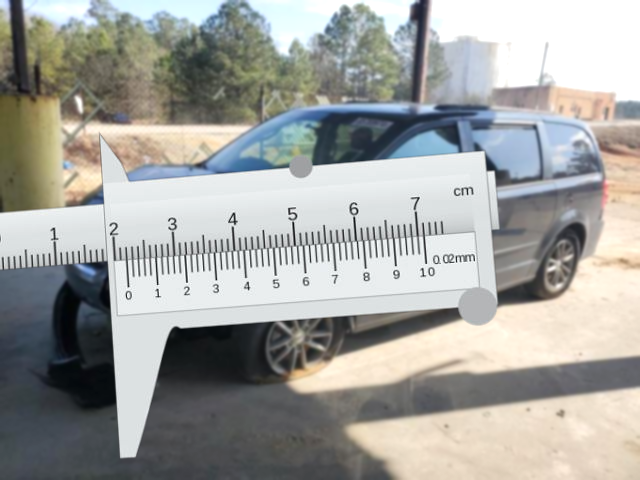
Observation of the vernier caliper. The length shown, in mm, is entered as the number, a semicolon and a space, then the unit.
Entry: 22.0; mm
